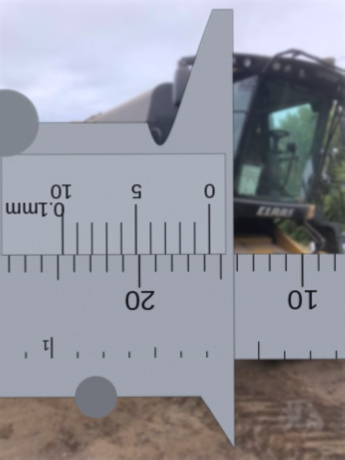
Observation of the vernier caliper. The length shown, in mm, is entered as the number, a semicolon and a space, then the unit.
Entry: 15.7; mm
